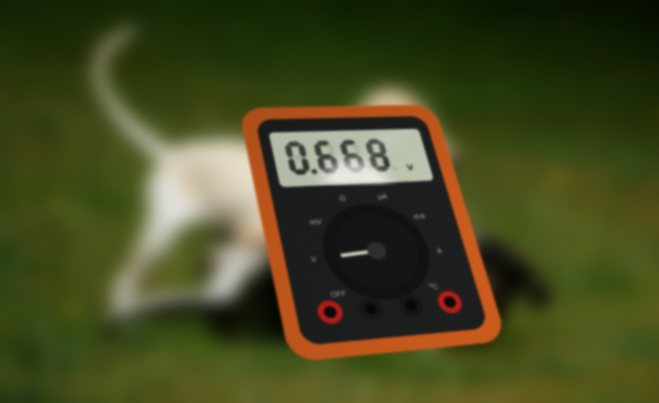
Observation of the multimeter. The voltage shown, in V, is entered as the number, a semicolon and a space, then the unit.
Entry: 0.668; V
